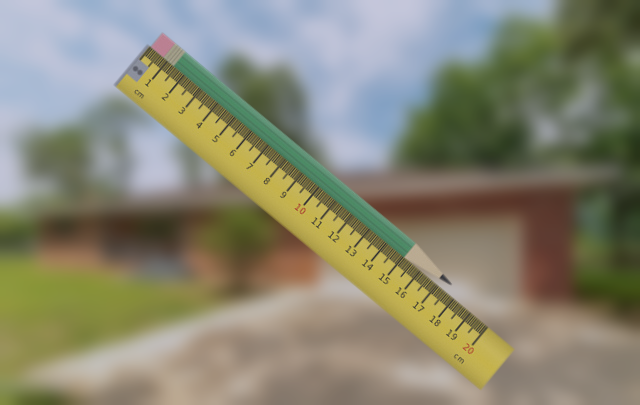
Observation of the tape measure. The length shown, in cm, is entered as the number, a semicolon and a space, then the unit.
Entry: 17.5; cm
